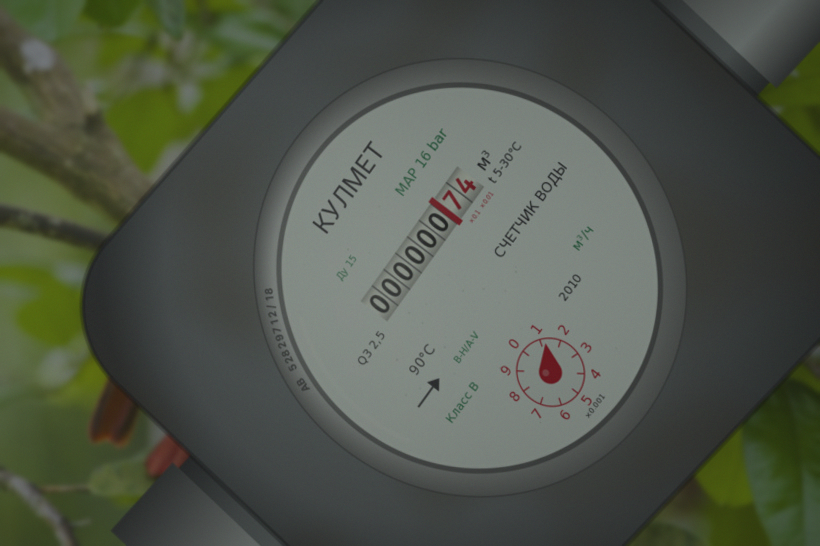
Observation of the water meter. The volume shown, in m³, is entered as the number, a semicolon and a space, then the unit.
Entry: 0.741; m³
